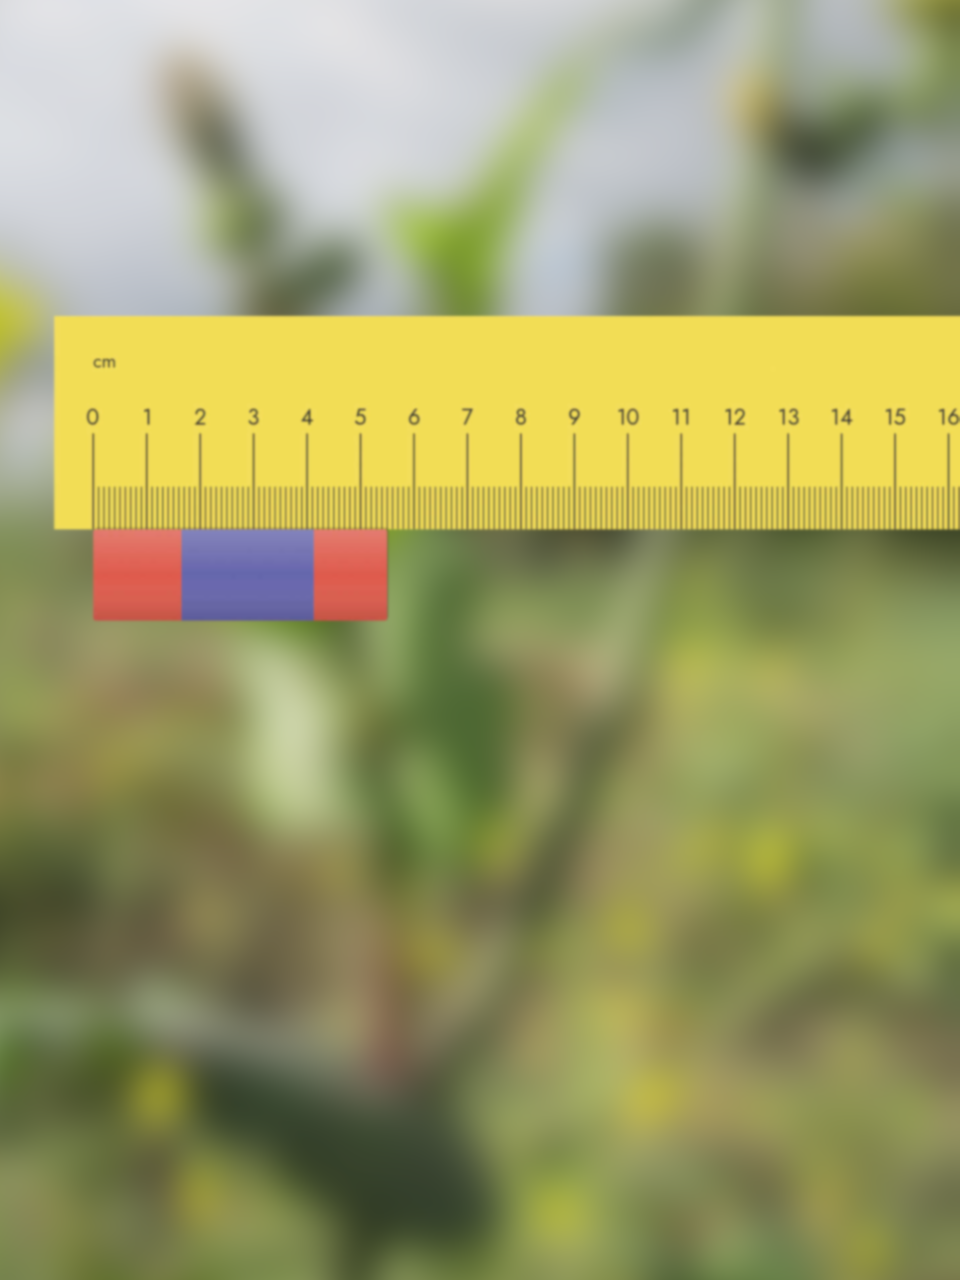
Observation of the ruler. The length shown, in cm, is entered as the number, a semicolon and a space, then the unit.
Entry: 5.5; cm
